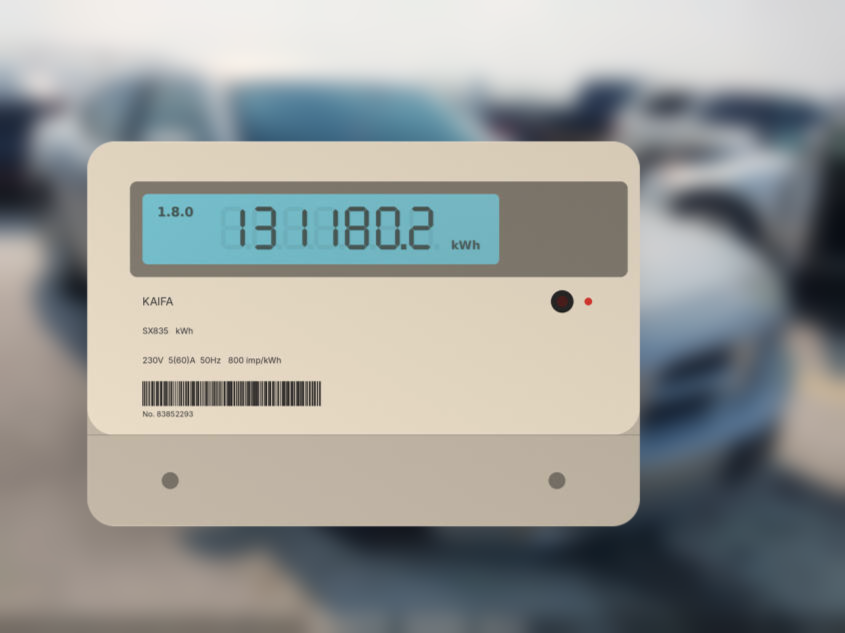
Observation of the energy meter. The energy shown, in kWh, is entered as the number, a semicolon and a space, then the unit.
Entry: 131180.2; kWh
